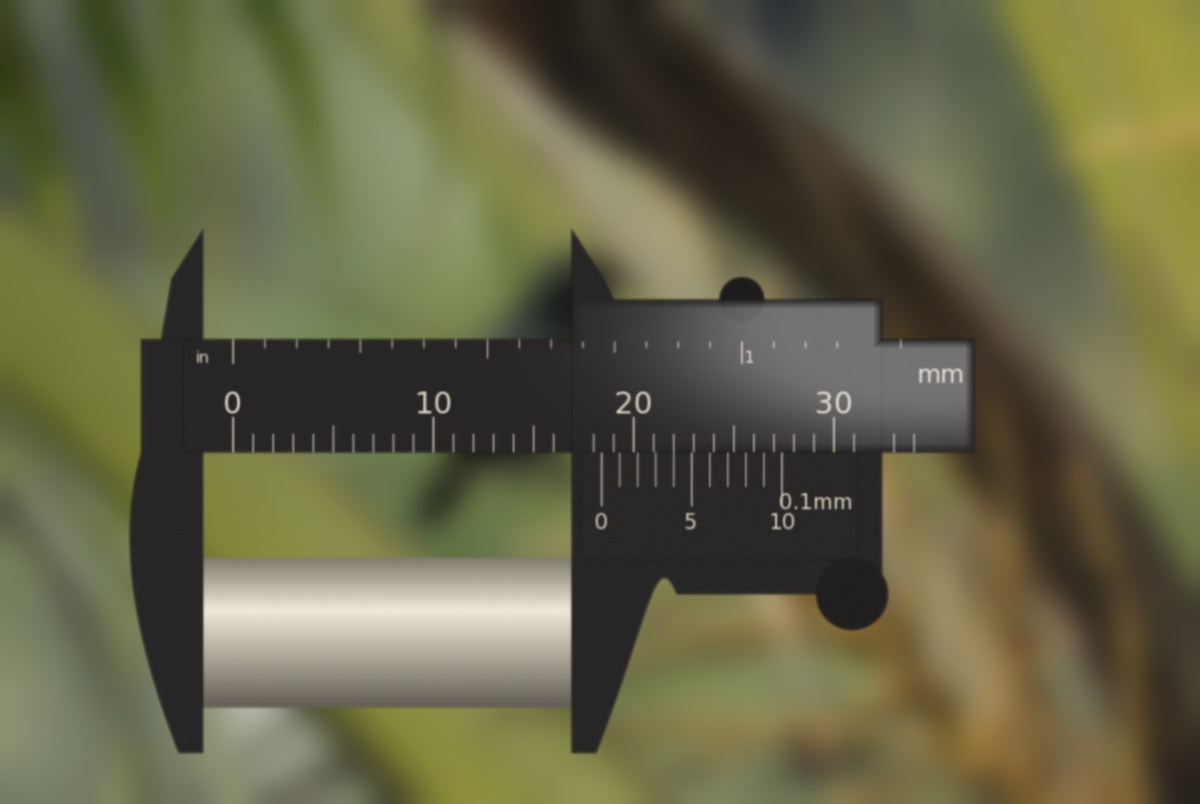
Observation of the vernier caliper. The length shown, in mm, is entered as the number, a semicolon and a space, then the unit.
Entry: 18.4; mm
